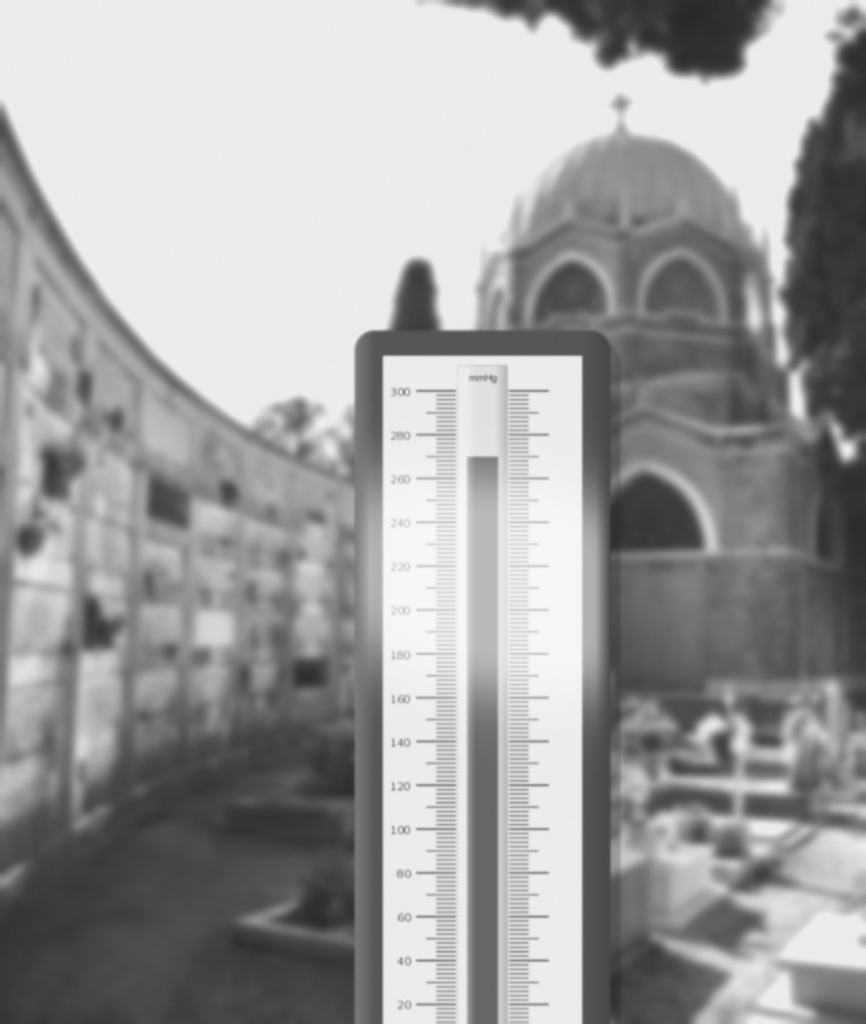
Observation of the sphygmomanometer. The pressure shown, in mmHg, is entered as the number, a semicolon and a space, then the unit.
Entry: 270; mmHg
